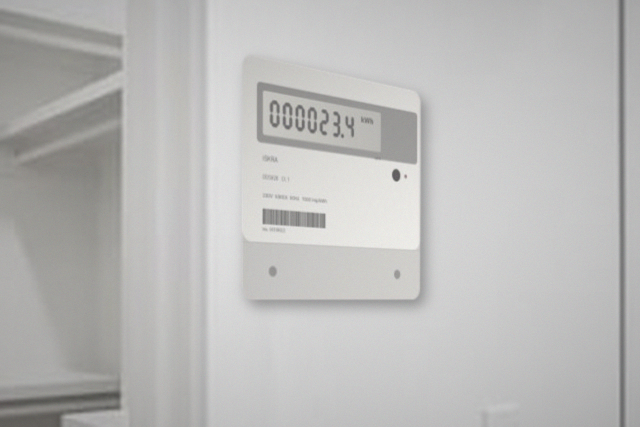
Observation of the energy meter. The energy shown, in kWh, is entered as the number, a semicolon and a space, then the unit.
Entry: 23.4; kWh
